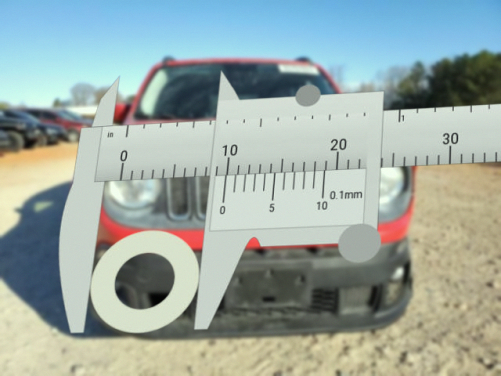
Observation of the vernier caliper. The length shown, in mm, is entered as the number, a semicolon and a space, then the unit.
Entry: 9.9; mm
